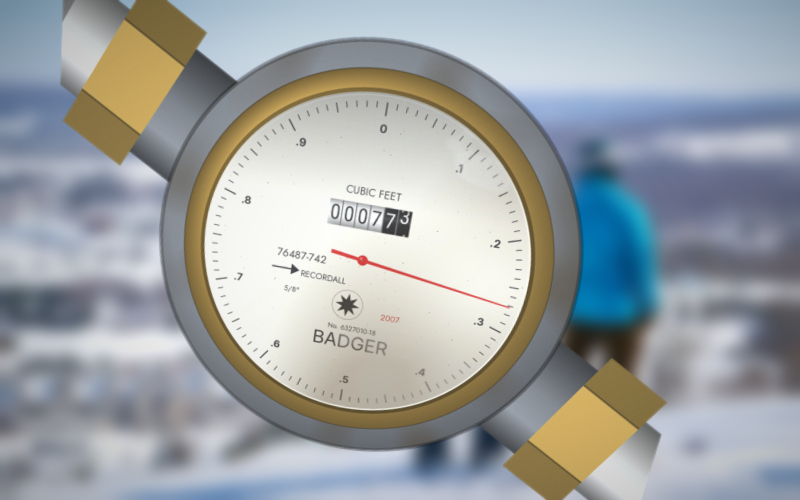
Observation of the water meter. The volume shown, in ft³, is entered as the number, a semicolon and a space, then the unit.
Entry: 773.27; ft³
